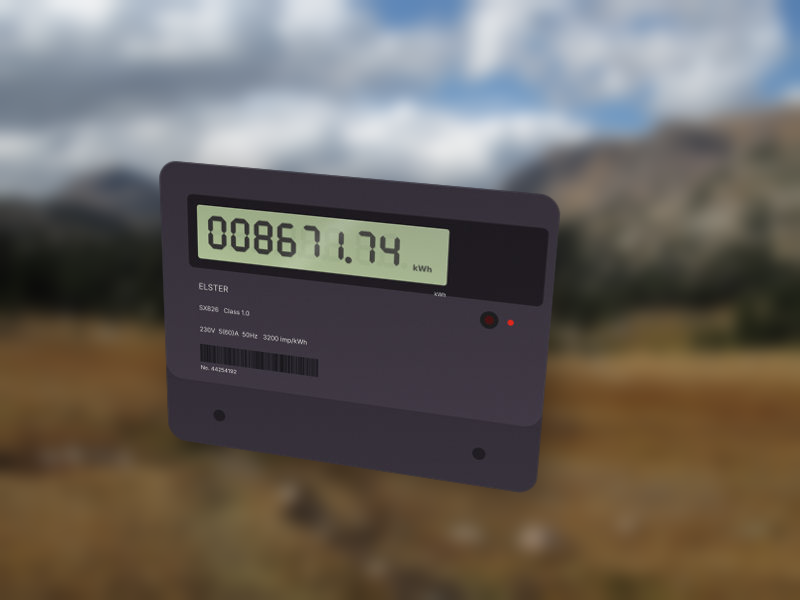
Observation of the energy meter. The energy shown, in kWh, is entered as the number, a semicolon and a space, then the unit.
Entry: 8671.74; kWh
